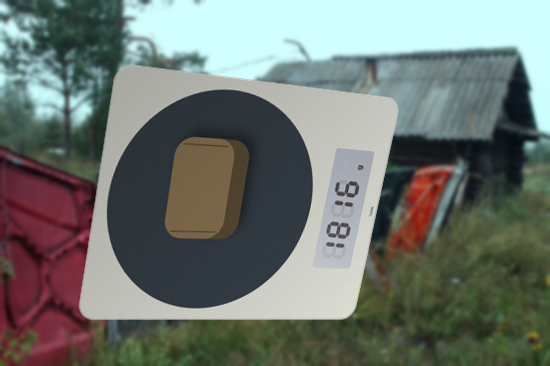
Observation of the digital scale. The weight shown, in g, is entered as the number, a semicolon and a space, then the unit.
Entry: 1816; g
